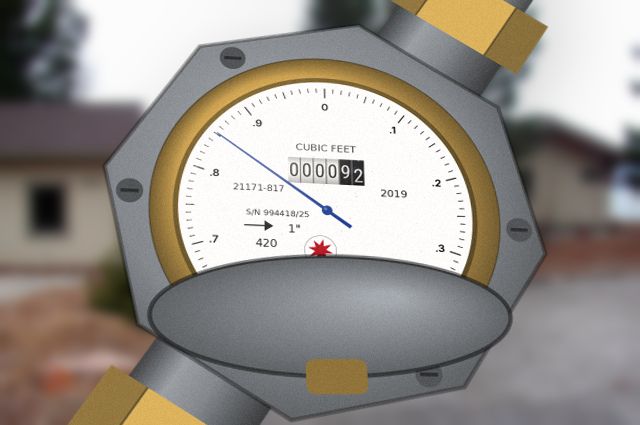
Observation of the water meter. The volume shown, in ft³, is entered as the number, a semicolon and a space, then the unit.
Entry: 91.85; ft³
